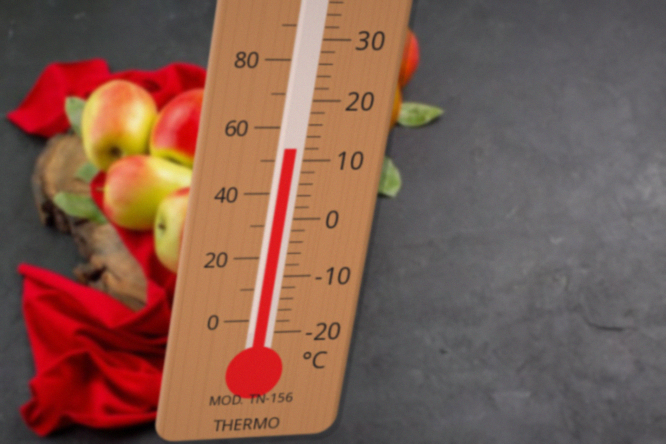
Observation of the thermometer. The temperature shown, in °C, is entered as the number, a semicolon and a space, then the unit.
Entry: 12; °C
